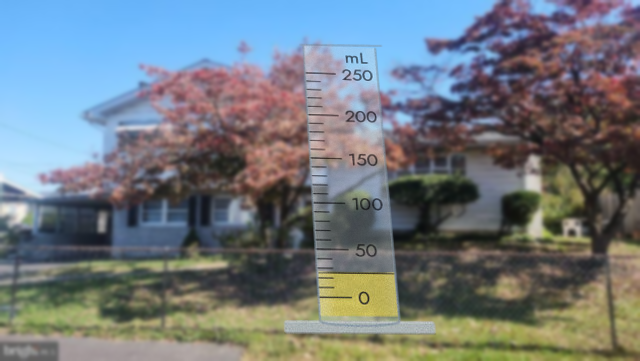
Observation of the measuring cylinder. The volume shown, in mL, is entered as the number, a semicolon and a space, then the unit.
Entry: 25; mL
